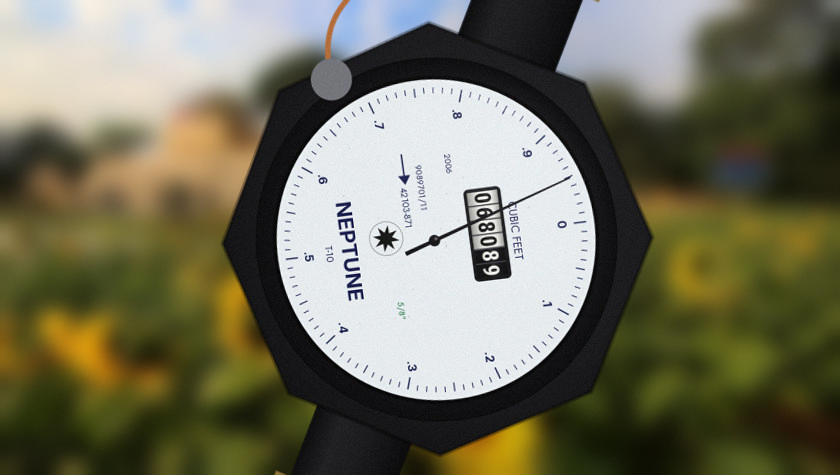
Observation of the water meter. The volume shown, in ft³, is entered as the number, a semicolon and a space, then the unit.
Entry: 68088.95; ft³
